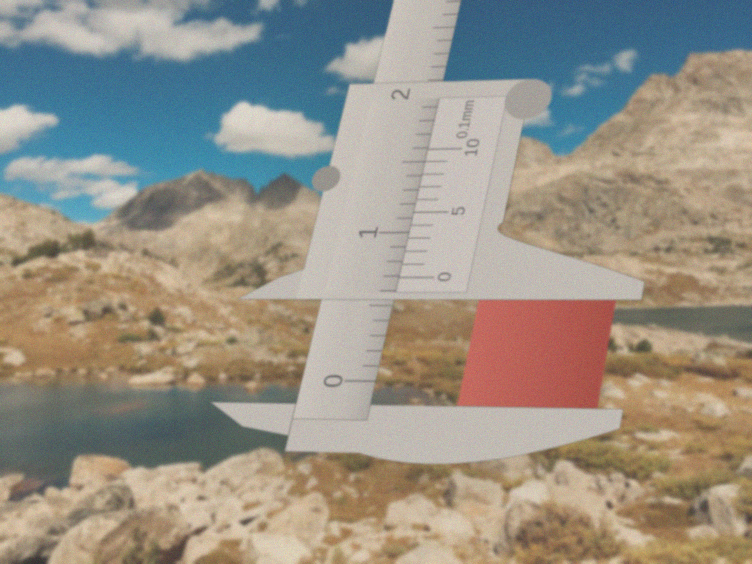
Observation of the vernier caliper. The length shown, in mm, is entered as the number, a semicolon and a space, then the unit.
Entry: 6.9; mm
